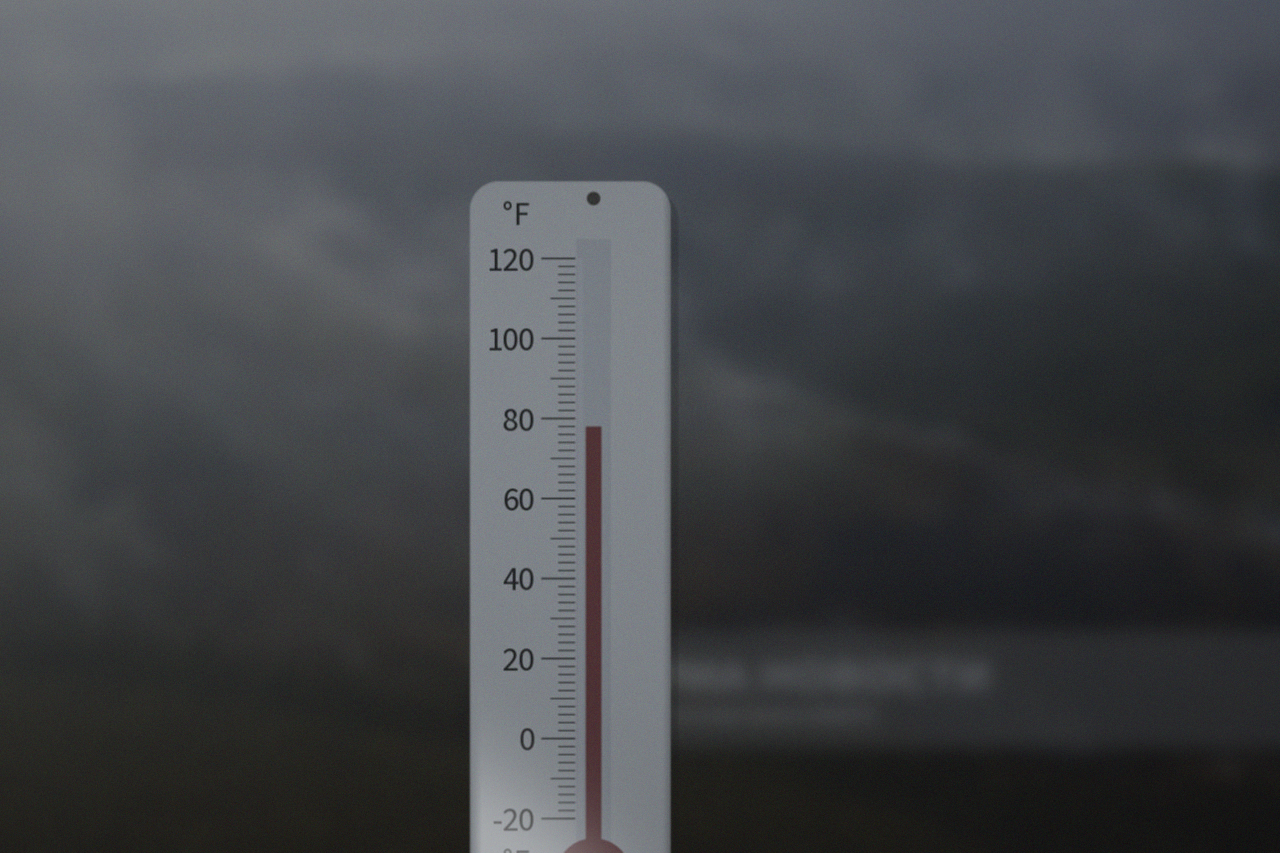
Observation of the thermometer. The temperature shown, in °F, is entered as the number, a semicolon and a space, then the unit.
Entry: 78; °F
